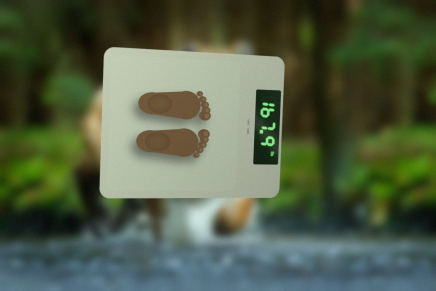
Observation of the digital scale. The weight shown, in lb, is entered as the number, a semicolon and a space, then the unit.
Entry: 167.9; lb
